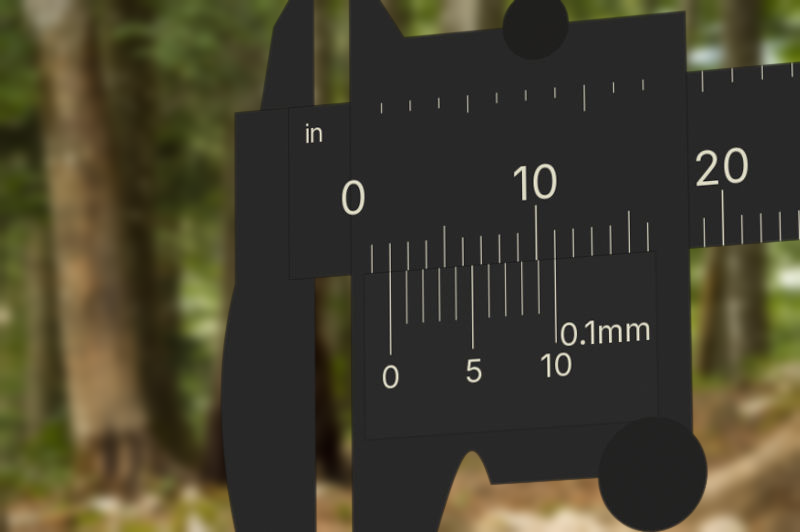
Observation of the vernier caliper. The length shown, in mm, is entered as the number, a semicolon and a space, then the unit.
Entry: 2.0; mm
